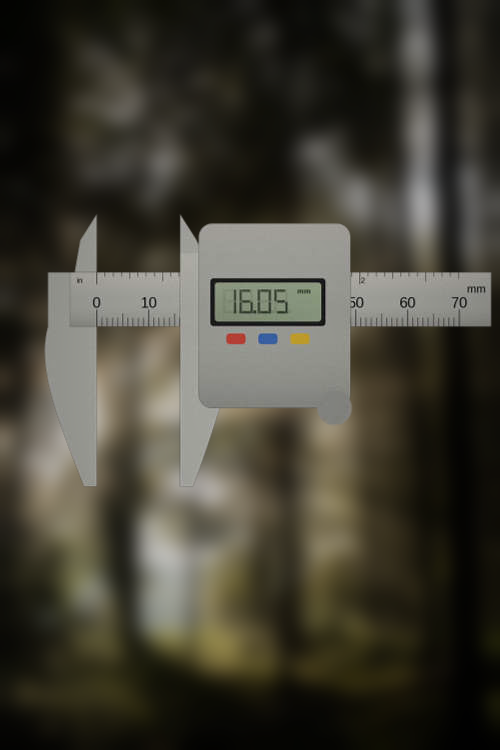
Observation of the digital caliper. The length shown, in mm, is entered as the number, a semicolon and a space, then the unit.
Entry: 16.05; mm
